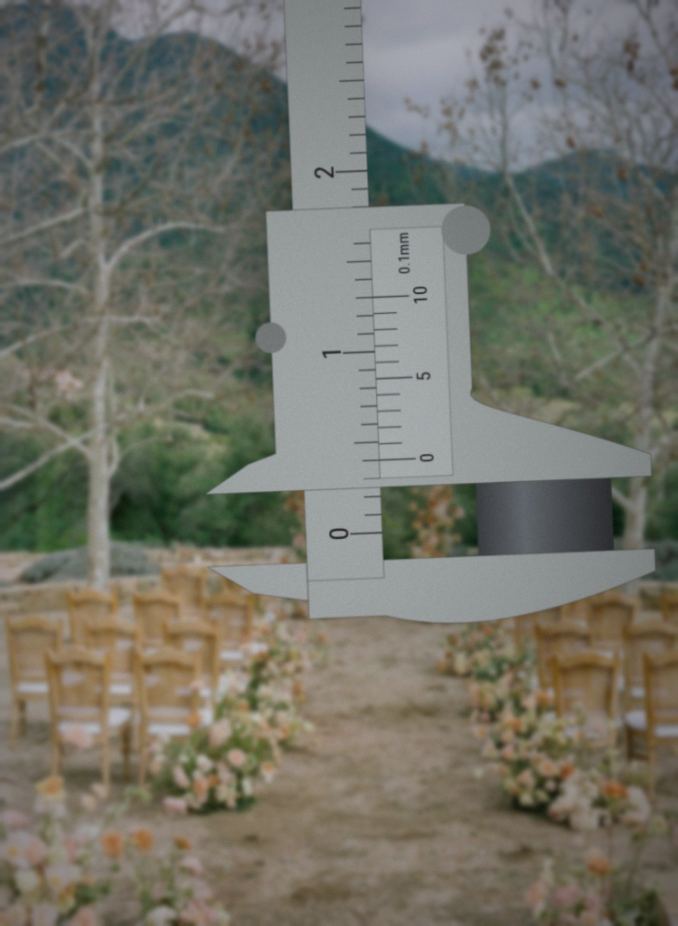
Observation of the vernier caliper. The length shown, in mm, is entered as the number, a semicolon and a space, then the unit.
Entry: 4.0; mm
